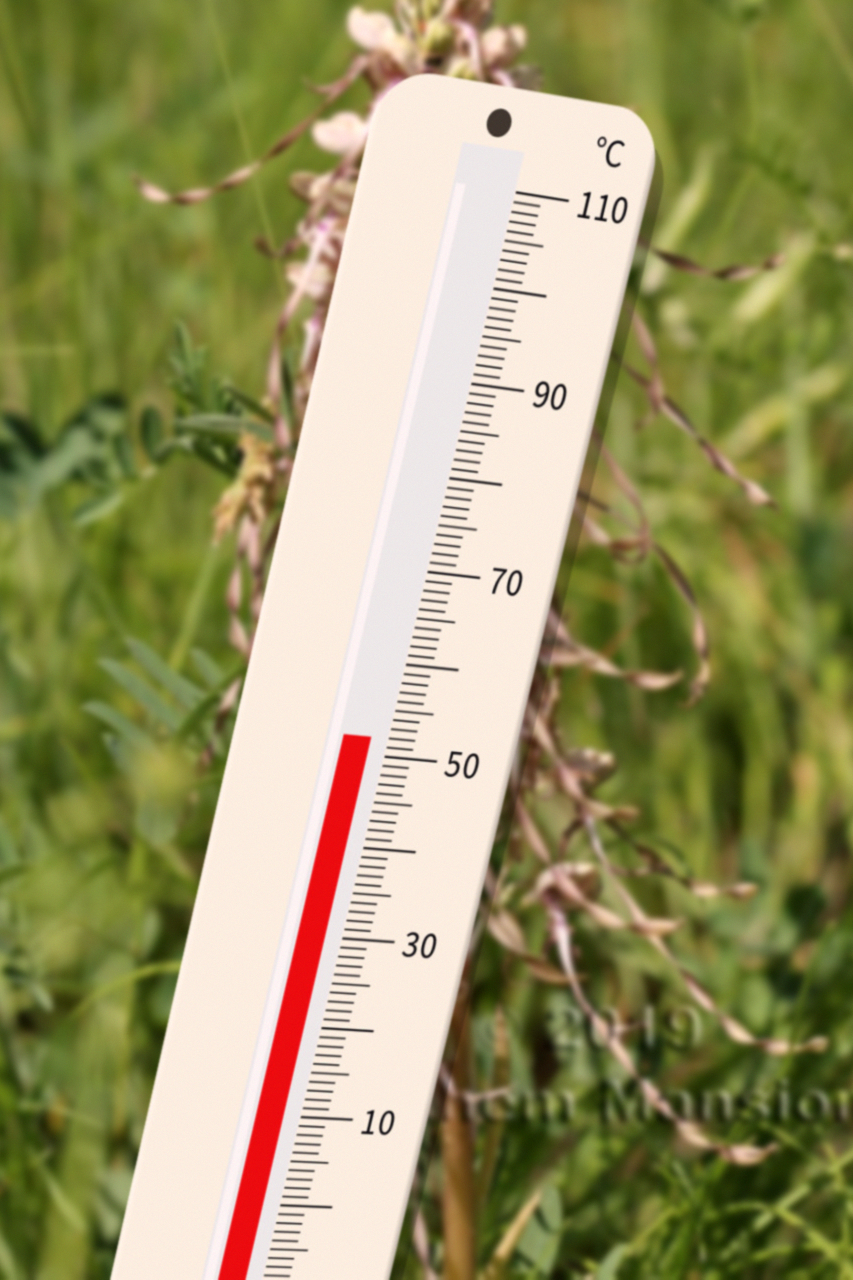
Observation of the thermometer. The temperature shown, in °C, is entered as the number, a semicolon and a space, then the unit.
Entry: 52; °C
